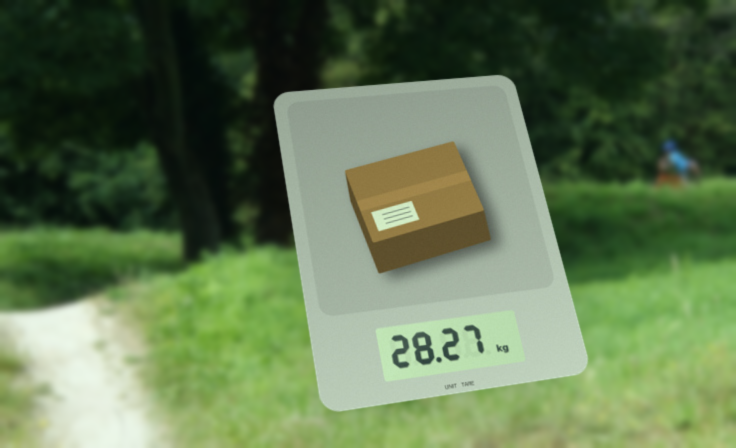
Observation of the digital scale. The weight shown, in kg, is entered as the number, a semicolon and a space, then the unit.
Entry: 28.27; kg
